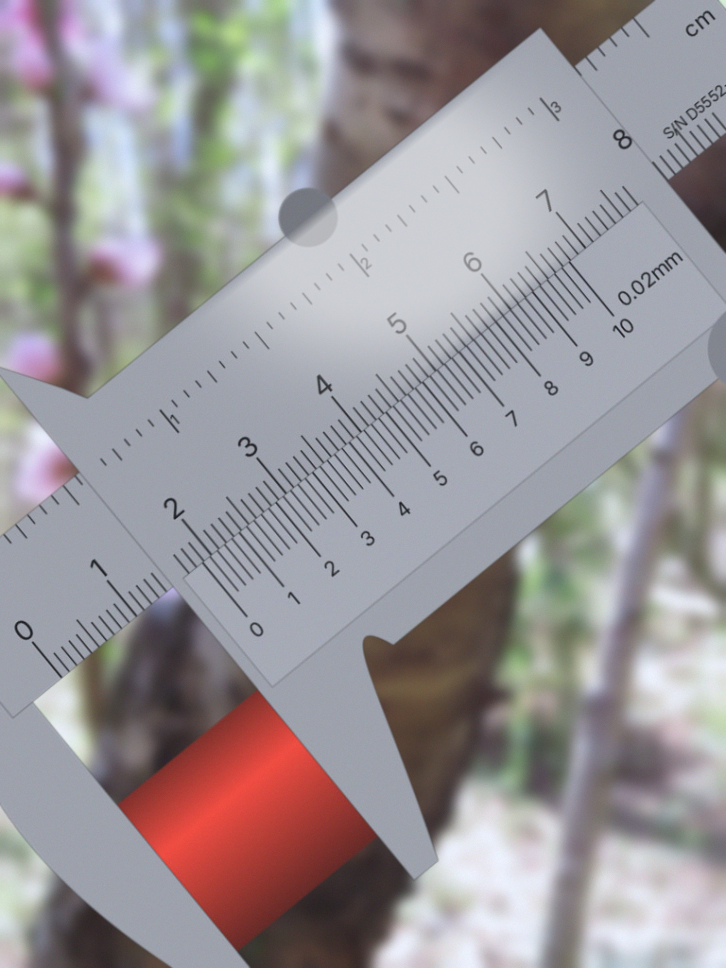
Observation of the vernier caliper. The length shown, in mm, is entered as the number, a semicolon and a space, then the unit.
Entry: 18.8; mm
